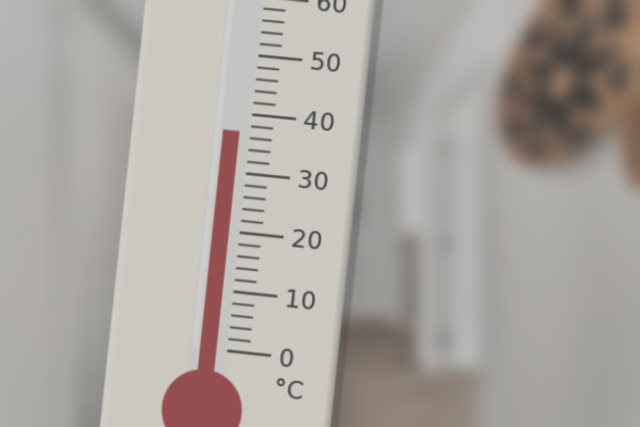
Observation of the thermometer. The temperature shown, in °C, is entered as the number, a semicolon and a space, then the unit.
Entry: 37; °C
